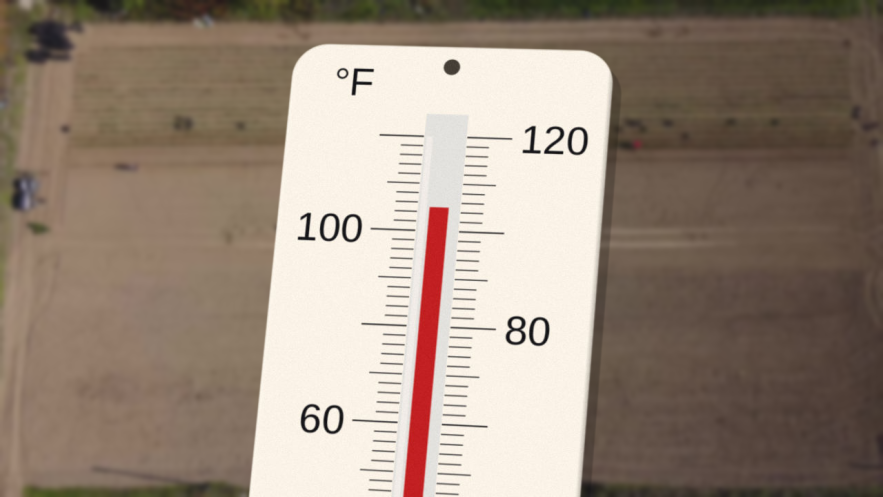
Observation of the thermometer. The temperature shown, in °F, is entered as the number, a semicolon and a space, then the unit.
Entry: 105; °F
